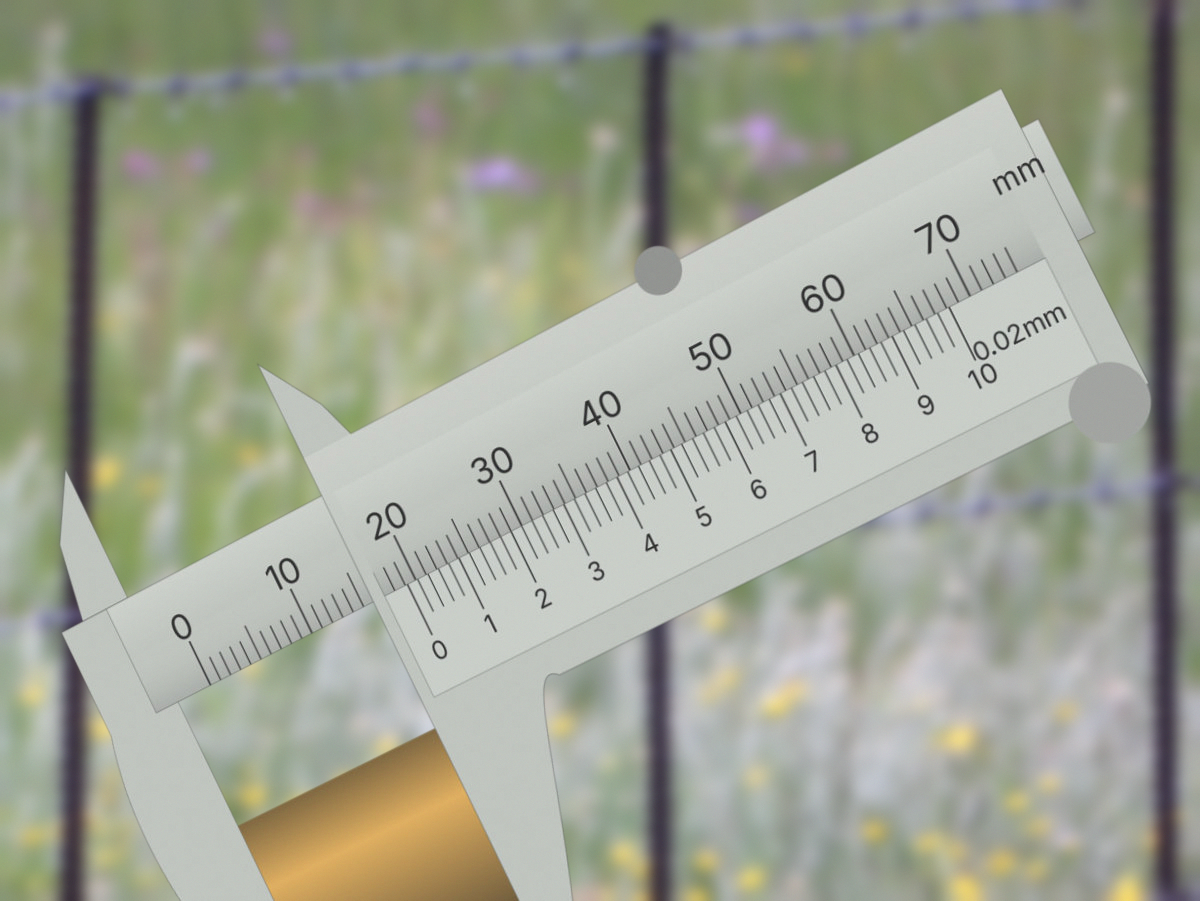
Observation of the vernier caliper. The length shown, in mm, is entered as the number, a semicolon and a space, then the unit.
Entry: 19.2; mm
